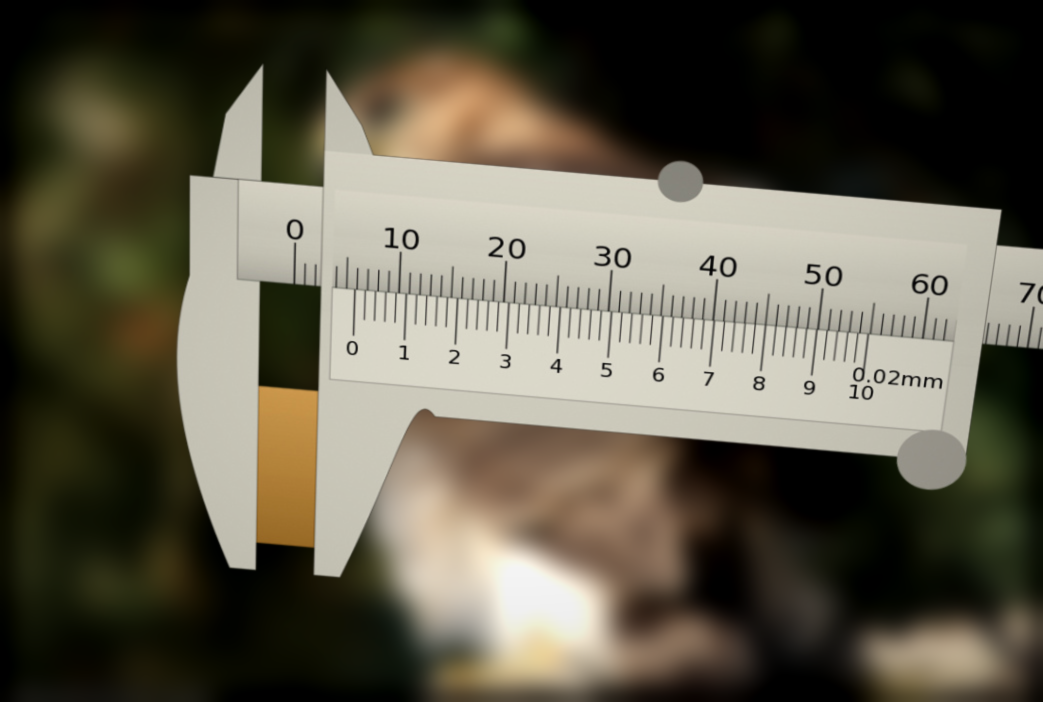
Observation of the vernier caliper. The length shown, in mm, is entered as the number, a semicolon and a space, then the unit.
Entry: 5.8; mm
